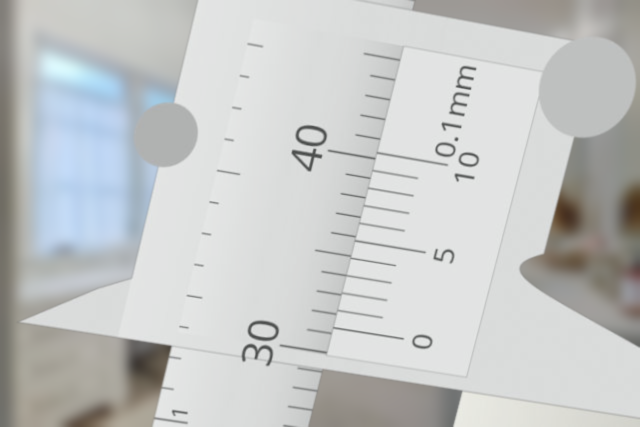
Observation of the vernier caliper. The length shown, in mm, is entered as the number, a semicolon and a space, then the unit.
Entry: 31.3; mm
